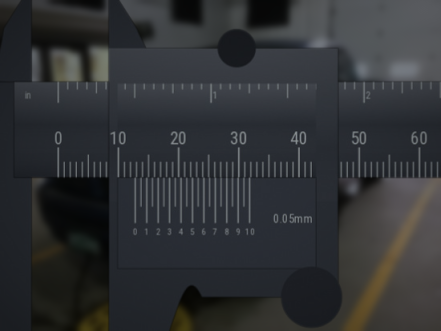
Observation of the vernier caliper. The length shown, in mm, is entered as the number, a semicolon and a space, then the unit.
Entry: 12.8; mm
